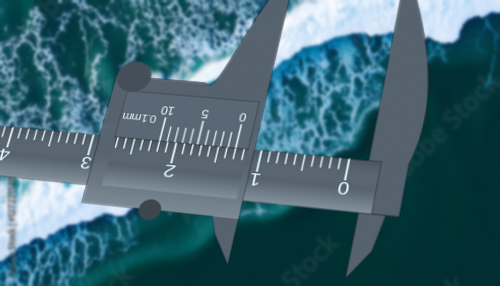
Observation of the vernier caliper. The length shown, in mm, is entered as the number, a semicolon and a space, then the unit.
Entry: 13.0; mm
